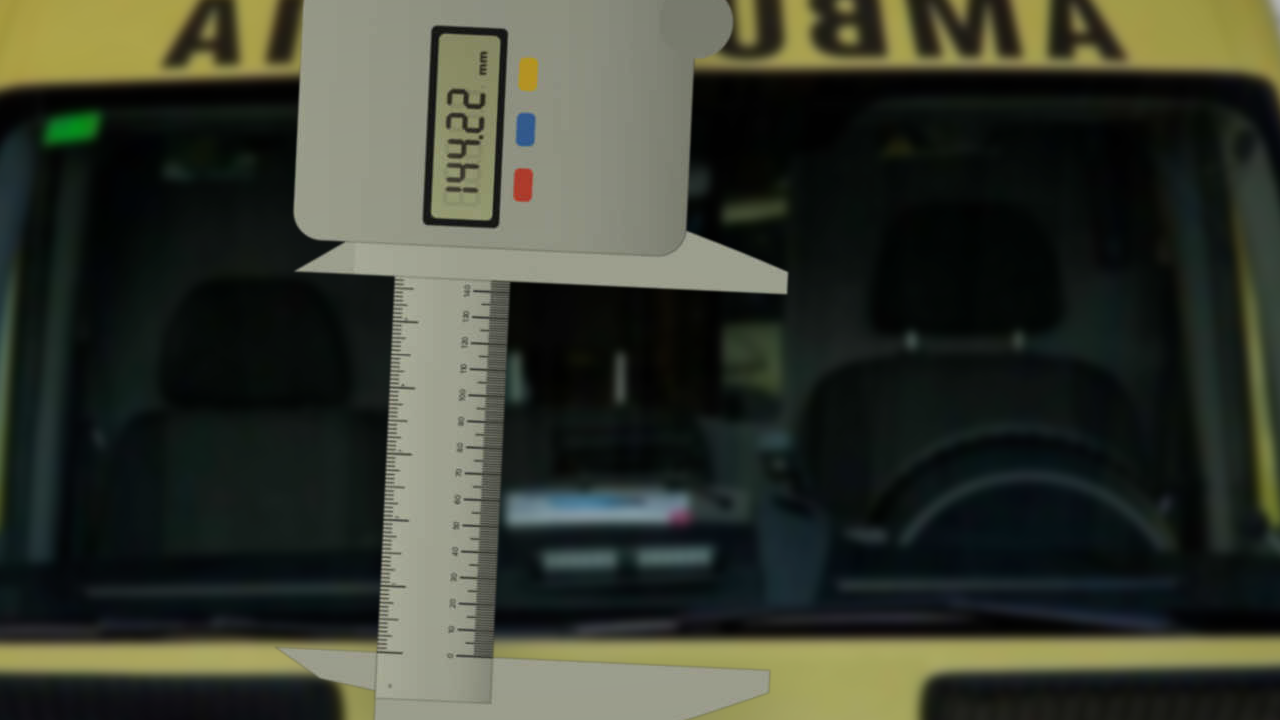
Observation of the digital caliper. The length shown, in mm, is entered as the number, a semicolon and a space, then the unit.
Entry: 144.22; mm
